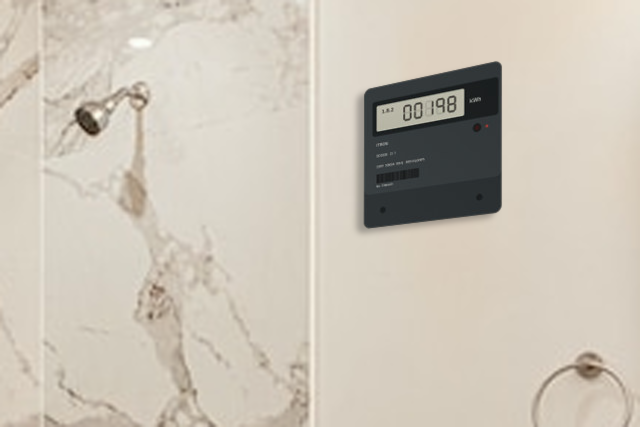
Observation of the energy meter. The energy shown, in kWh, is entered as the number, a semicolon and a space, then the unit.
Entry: 198; kWh
